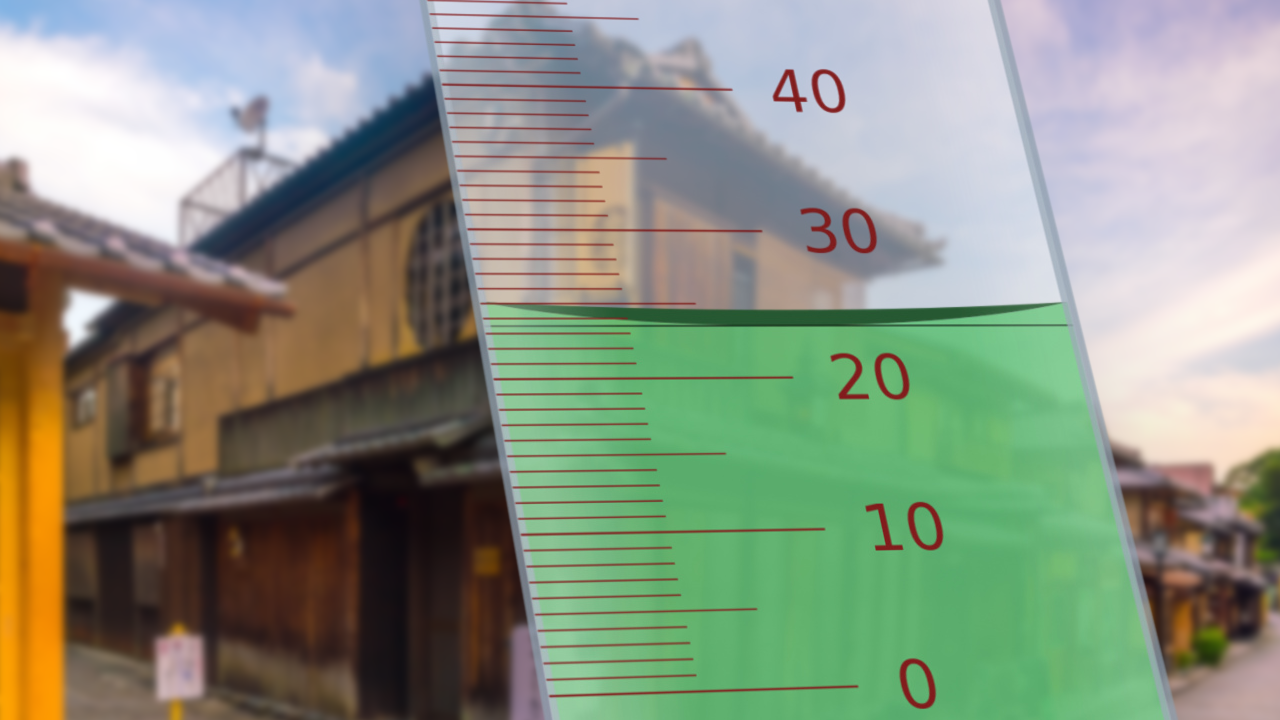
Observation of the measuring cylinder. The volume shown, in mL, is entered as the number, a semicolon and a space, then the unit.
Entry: 23.5; mL
